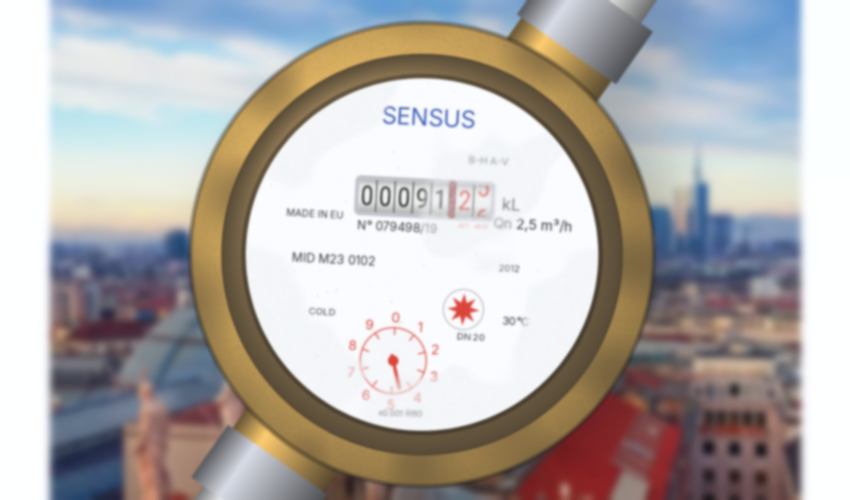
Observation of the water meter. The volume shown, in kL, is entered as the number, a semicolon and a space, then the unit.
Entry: 91.254; kL
